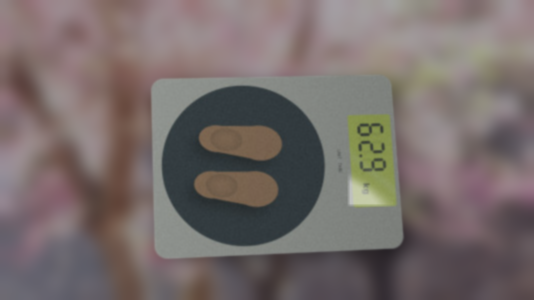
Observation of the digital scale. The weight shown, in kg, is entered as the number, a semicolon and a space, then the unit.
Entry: 62.9; kg
